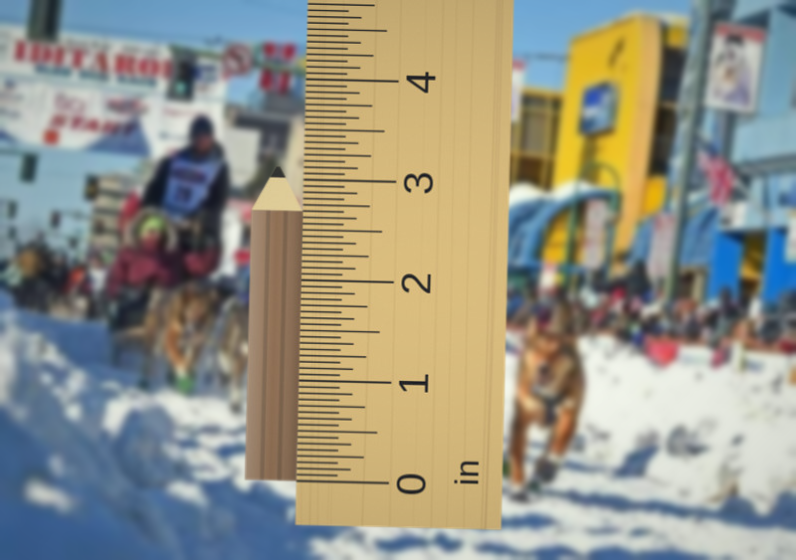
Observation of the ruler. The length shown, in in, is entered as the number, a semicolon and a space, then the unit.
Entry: 3.125; in
